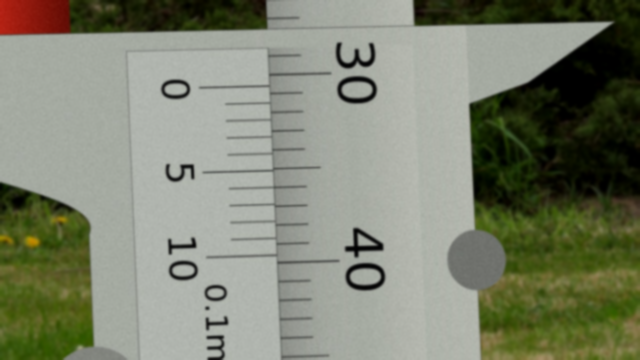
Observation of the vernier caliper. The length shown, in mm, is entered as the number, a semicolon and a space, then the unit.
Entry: 30.6; mm
